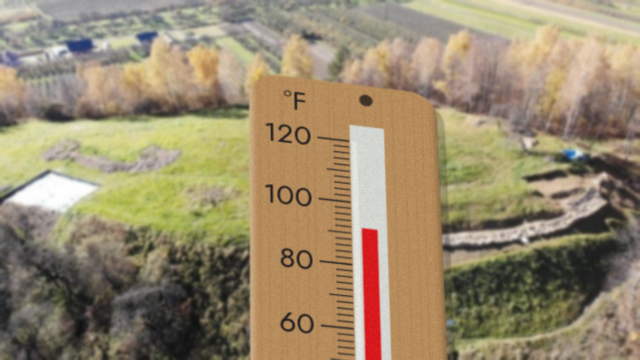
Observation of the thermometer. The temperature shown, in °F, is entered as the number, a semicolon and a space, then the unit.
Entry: 92; °F
